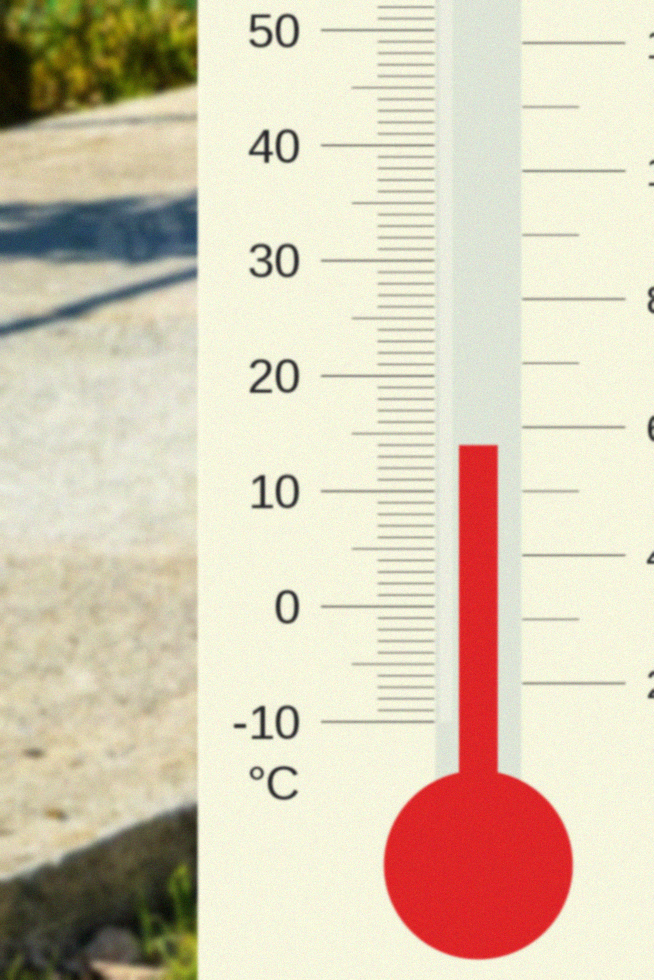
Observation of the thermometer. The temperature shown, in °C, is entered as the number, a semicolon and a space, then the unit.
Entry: 14; °C
